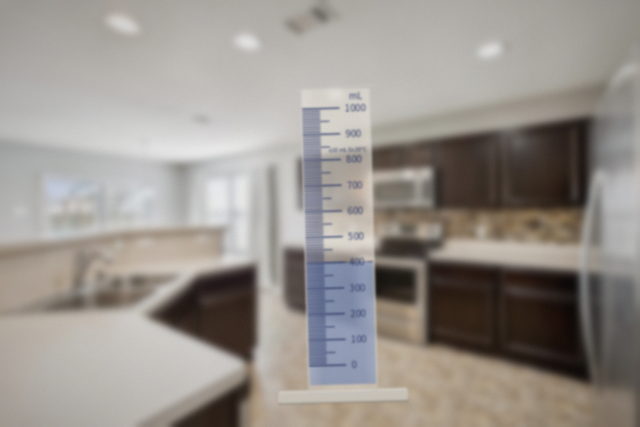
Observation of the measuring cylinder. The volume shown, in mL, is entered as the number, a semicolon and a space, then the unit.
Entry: 400; mL
